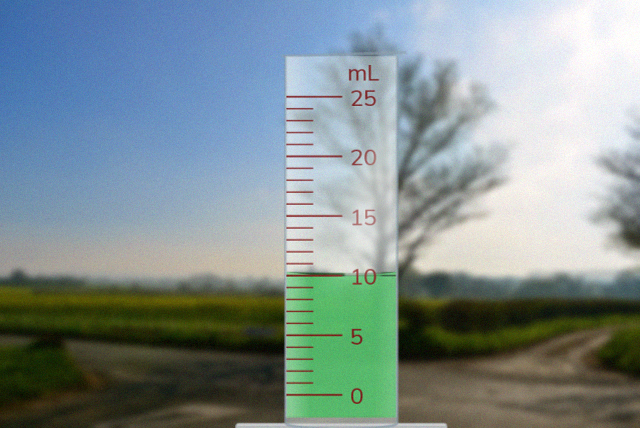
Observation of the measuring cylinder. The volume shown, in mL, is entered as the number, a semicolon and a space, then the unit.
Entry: 10; mL
